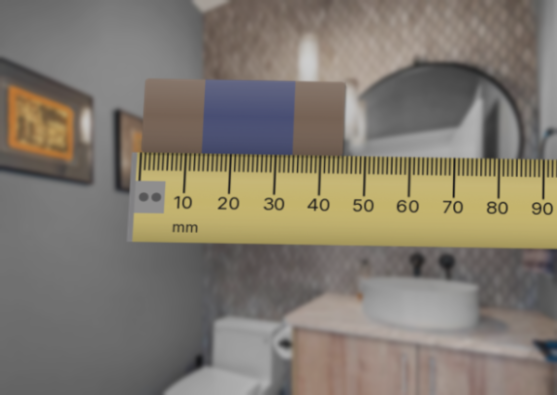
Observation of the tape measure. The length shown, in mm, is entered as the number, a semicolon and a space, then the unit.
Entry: 45; mm
